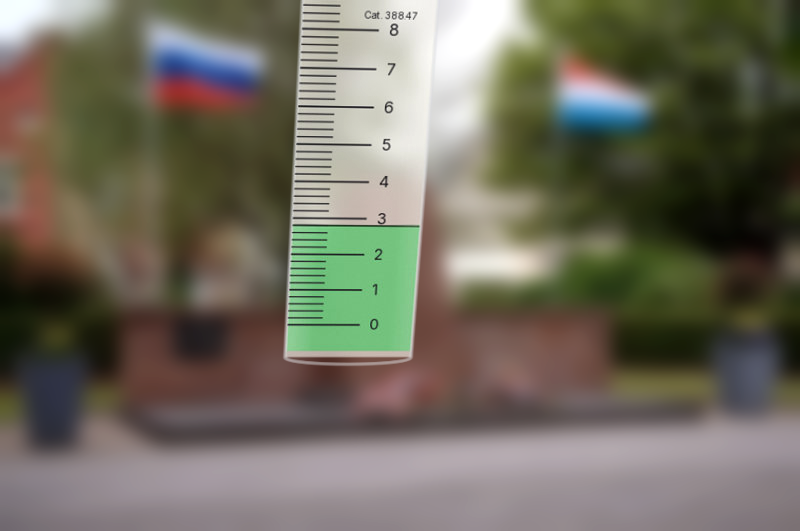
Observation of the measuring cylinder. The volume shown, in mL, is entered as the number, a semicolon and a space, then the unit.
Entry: 2.8; mL
